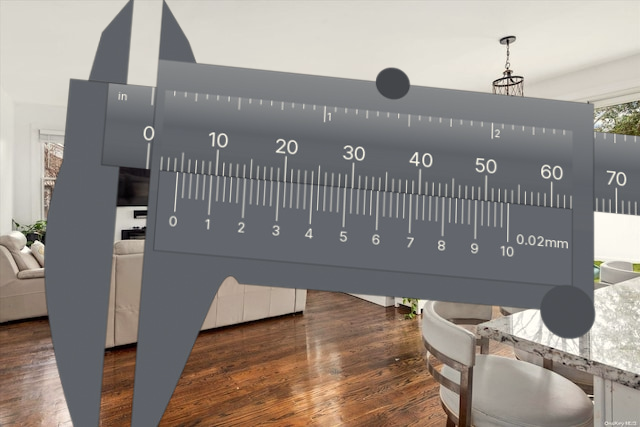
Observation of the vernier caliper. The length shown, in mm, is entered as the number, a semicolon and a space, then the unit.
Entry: 4.4; mm
